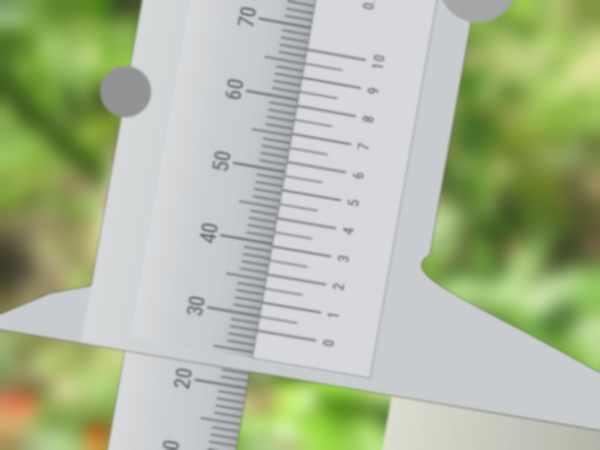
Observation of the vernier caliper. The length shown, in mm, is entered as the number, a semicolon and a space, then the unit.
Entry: 28.0; mm
